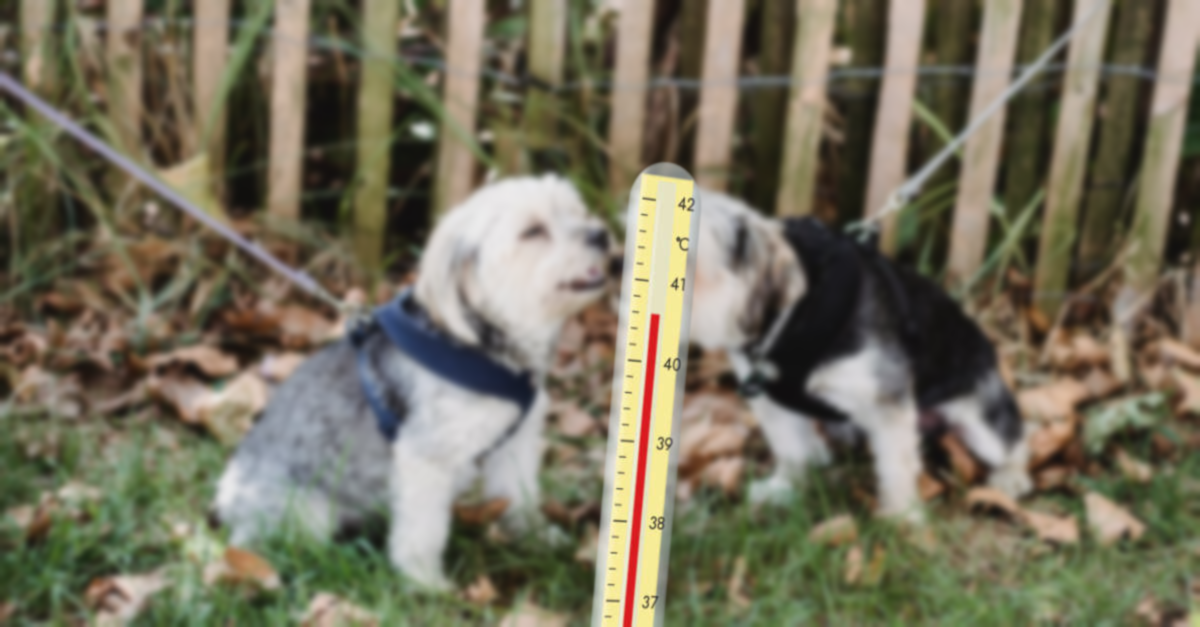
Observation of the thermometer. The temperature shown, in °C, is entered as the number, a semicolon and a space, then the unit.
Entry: 40.6; °C
